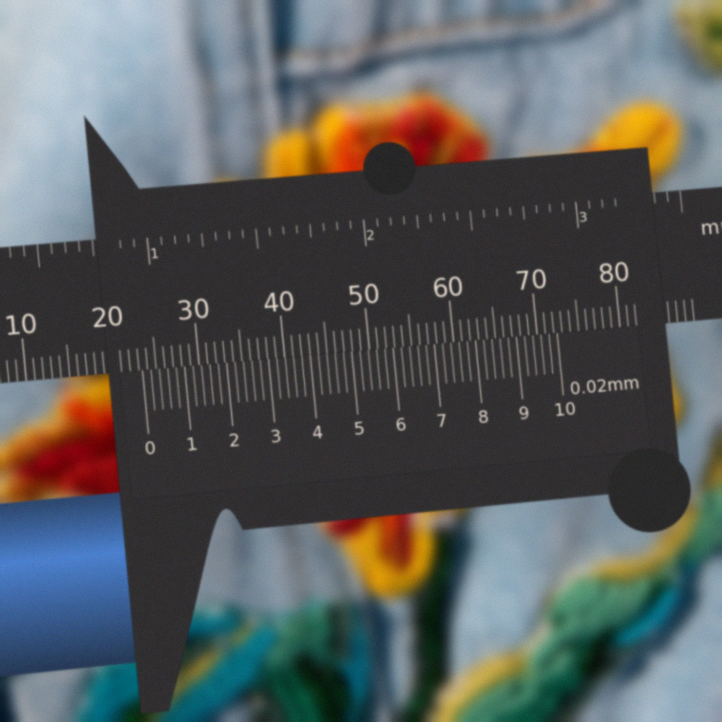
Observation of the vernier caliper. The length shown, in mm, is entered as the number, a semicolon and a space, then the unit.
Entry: 23.4; mm
